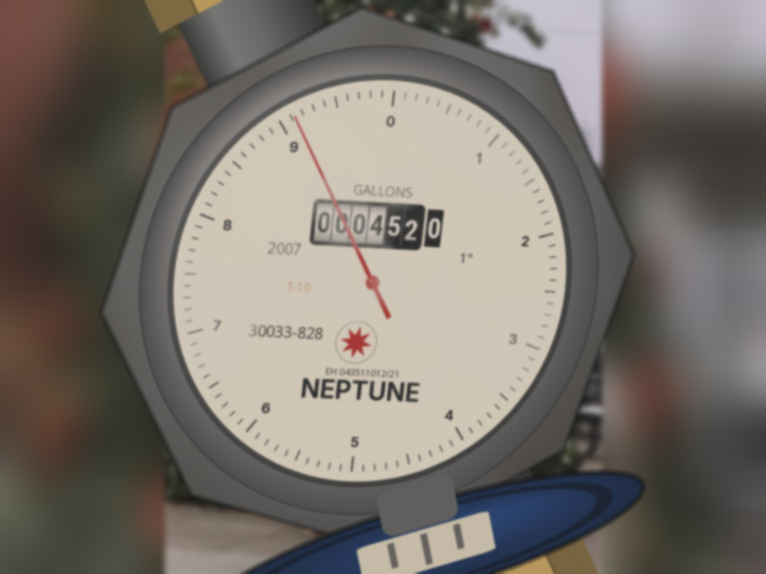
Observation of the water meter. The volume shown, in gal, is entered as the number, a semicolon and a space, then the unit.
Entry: 4519.1; gal
